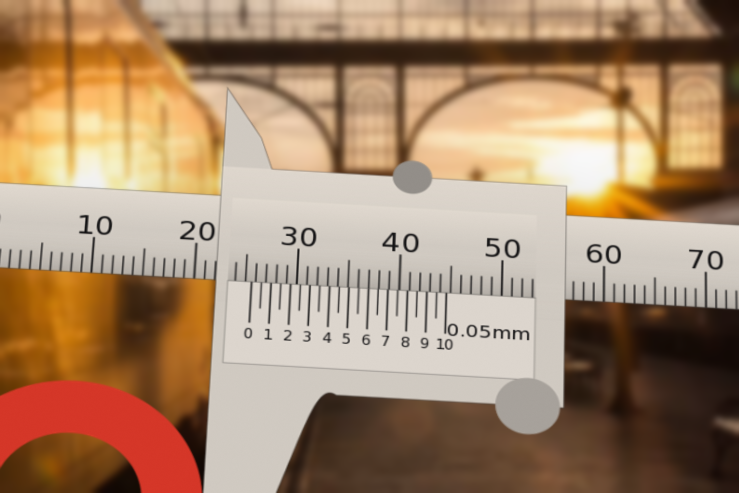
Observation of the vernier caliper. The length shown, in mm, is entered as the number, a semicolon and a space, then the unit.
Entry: 25.6; mm
